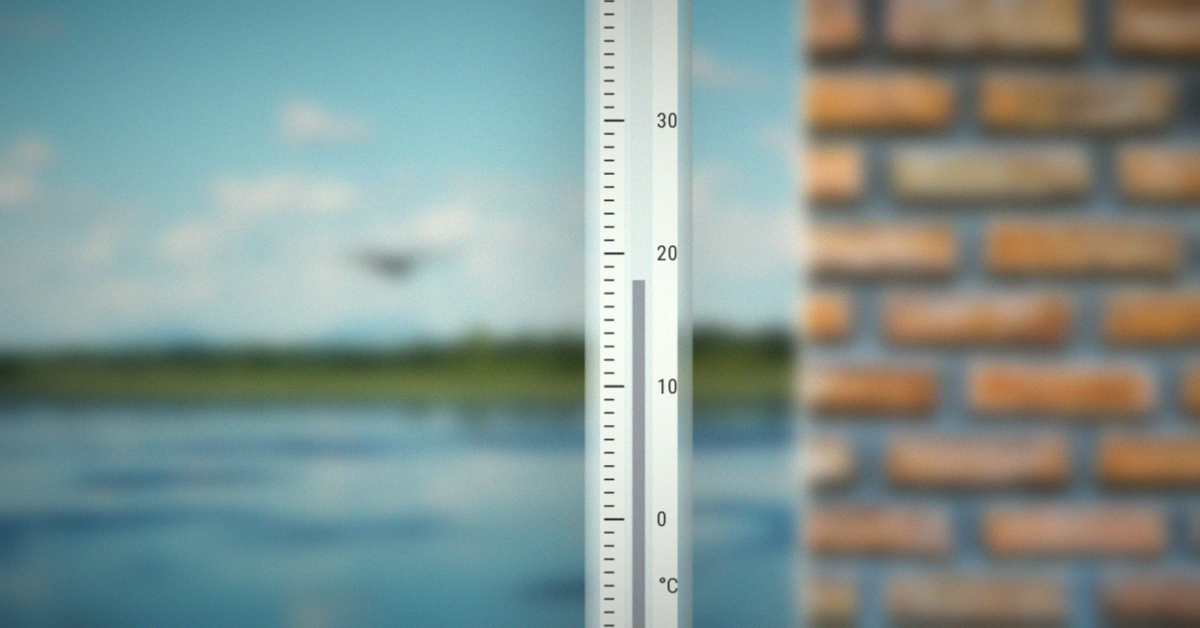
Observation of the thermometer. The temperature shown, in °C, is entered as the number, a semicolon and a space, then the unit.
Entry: 18; °C
